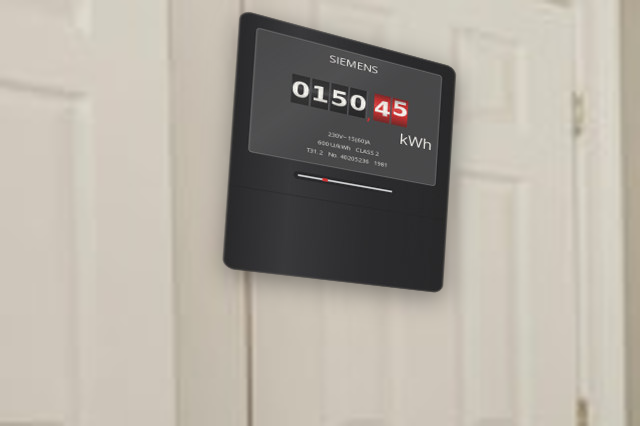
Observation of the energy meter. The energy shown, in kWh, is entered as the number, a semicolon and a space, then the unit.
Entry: 150.45; kWh
